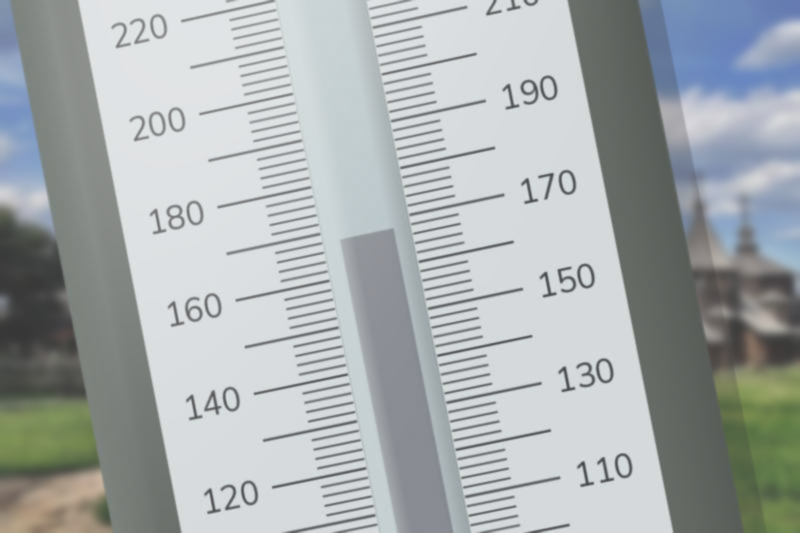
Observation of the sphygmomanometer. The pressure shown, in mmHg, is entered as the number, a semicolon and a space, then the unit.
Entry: 168; mmHg
